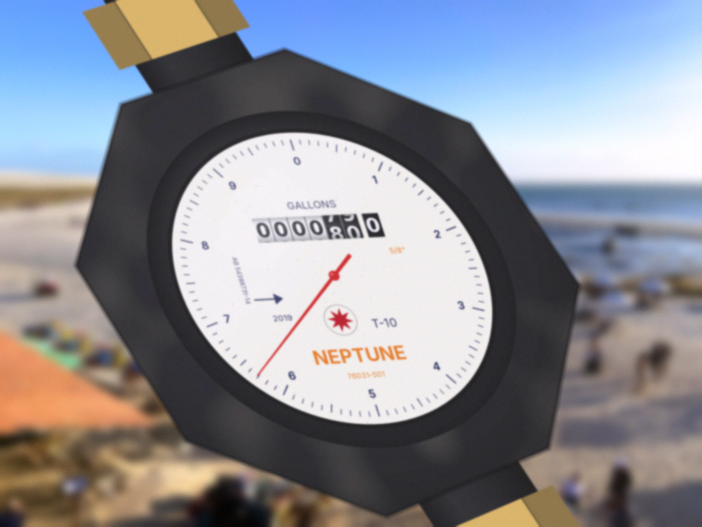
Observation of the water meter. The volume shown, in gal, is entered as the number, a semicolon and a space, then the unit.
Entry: 796.3; gal
